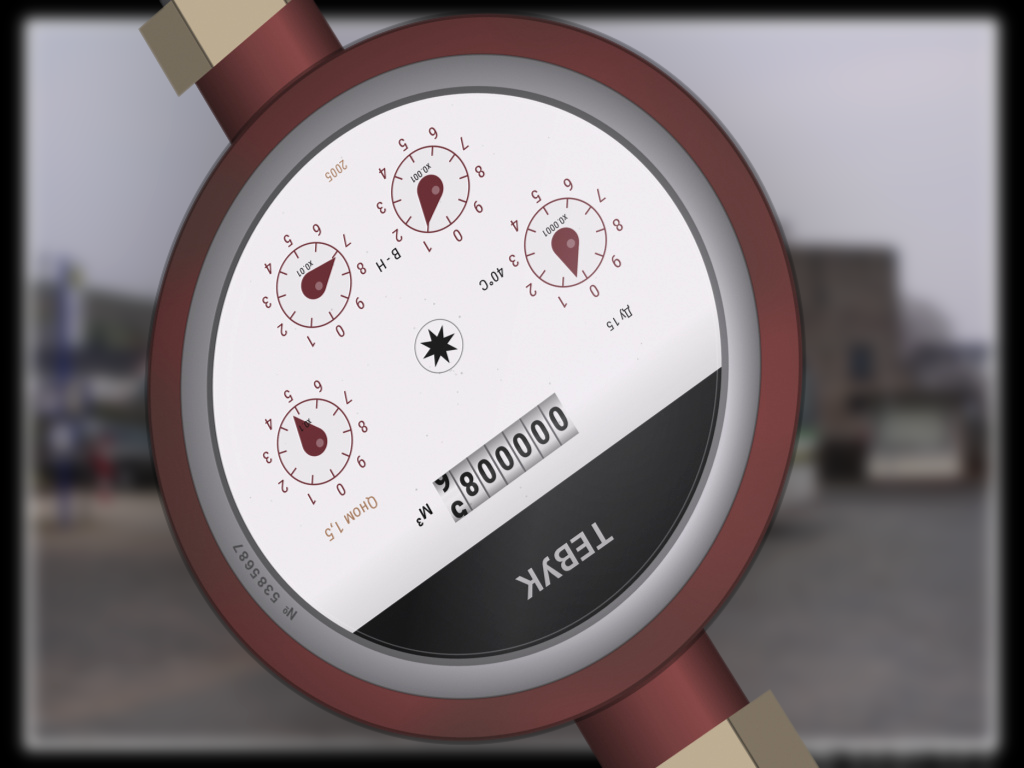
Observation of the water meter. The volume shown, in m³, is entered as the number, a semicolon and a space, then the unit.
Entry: 85.4710; m³
